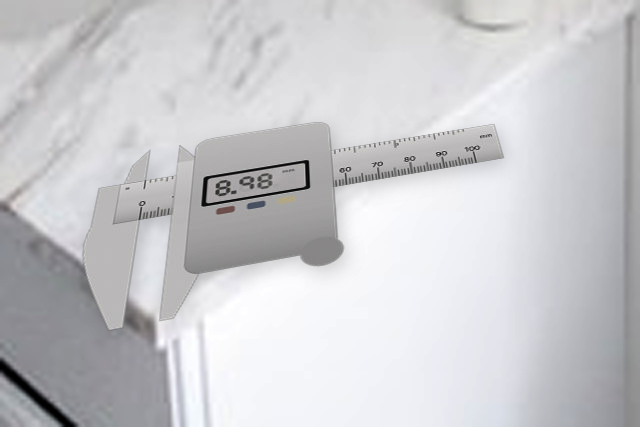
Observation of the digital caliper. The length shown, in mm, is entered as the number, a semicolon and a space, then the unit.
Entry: 8.98; mm
